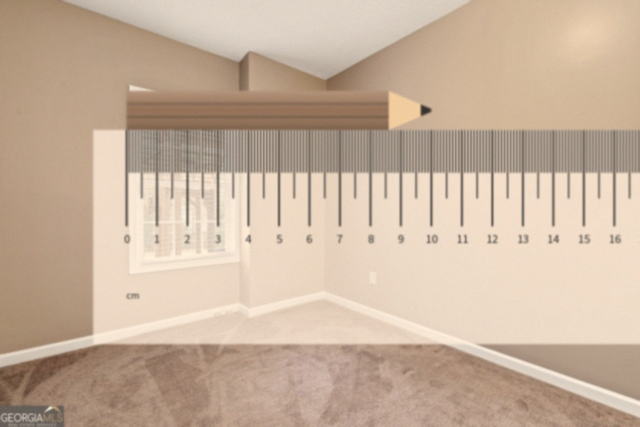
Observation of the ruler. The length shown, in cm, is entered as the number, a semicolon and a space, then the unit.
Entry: 10; cm
